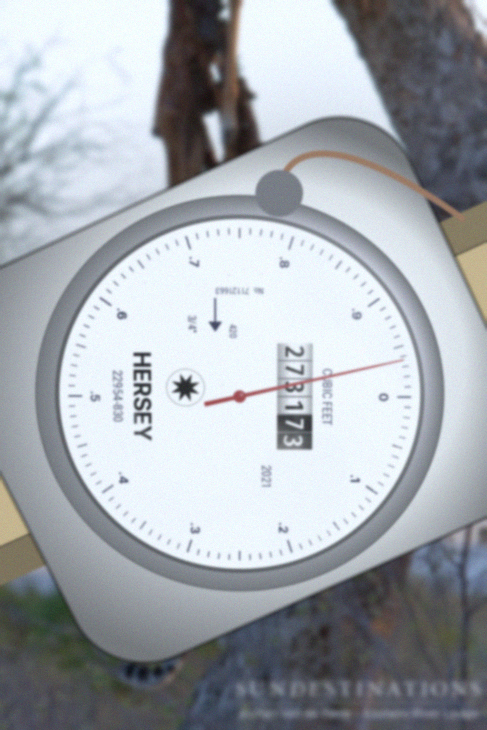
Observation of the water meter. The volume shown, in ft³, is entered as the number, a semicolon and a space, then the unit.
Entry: 273172.96; ft³
